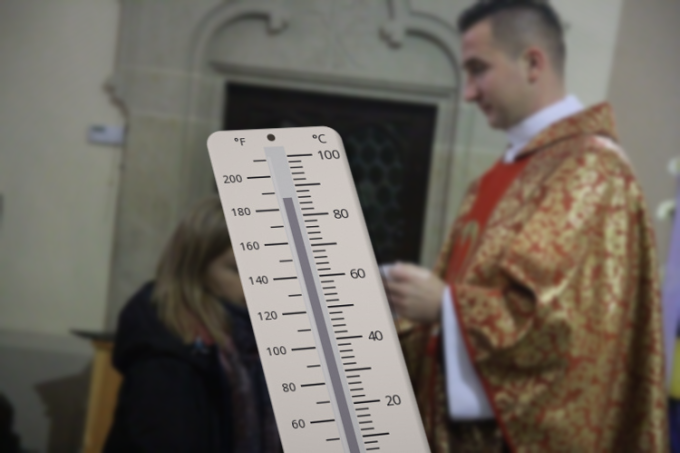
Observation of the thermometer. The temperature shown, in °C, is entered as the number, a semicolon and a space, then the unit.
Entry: 86; °C
